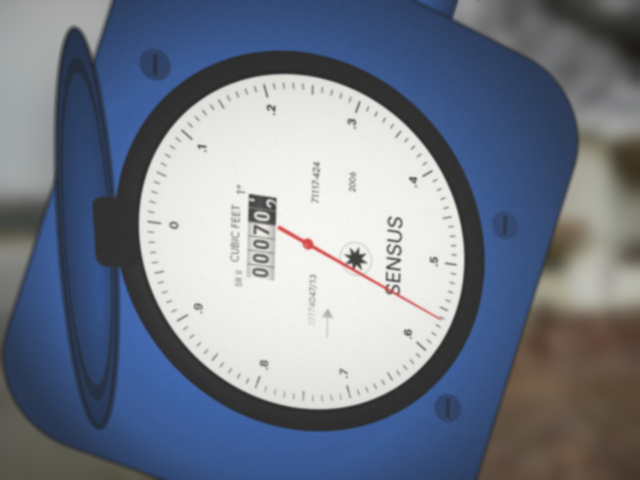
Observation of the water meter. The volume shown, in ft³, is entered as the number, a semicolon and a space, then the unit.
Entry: 701.56; ft³
